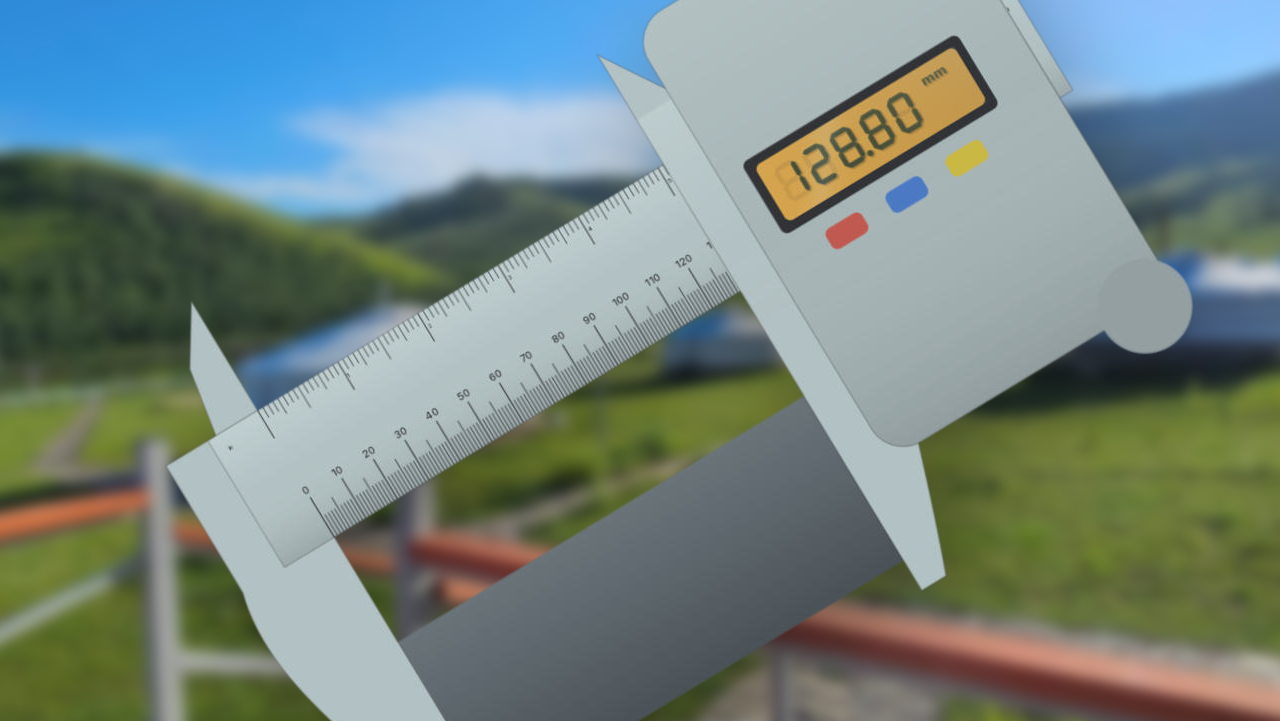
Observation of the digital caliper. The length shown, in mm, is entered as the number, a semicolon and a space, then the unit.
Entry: 128.80; mm
